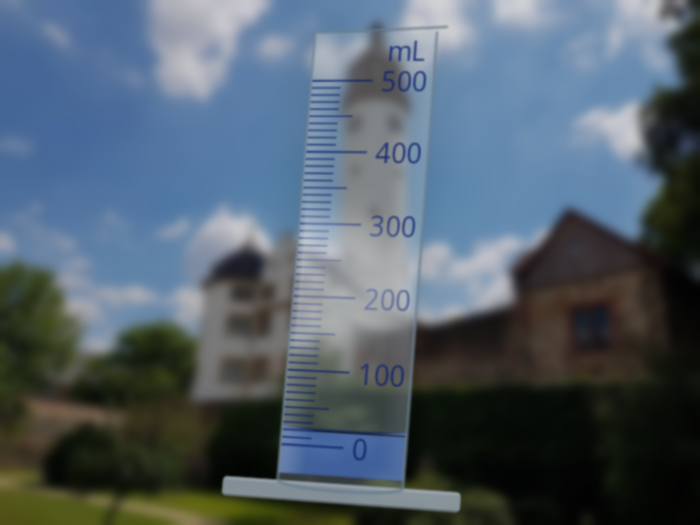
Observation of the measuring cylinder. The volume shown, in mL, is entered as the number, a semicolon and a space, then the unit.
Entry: 20; mL
